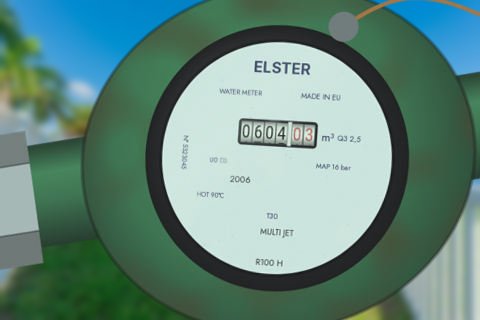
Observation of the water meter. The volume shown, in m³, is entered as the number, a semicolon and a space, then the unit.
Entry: 604.03; m³
